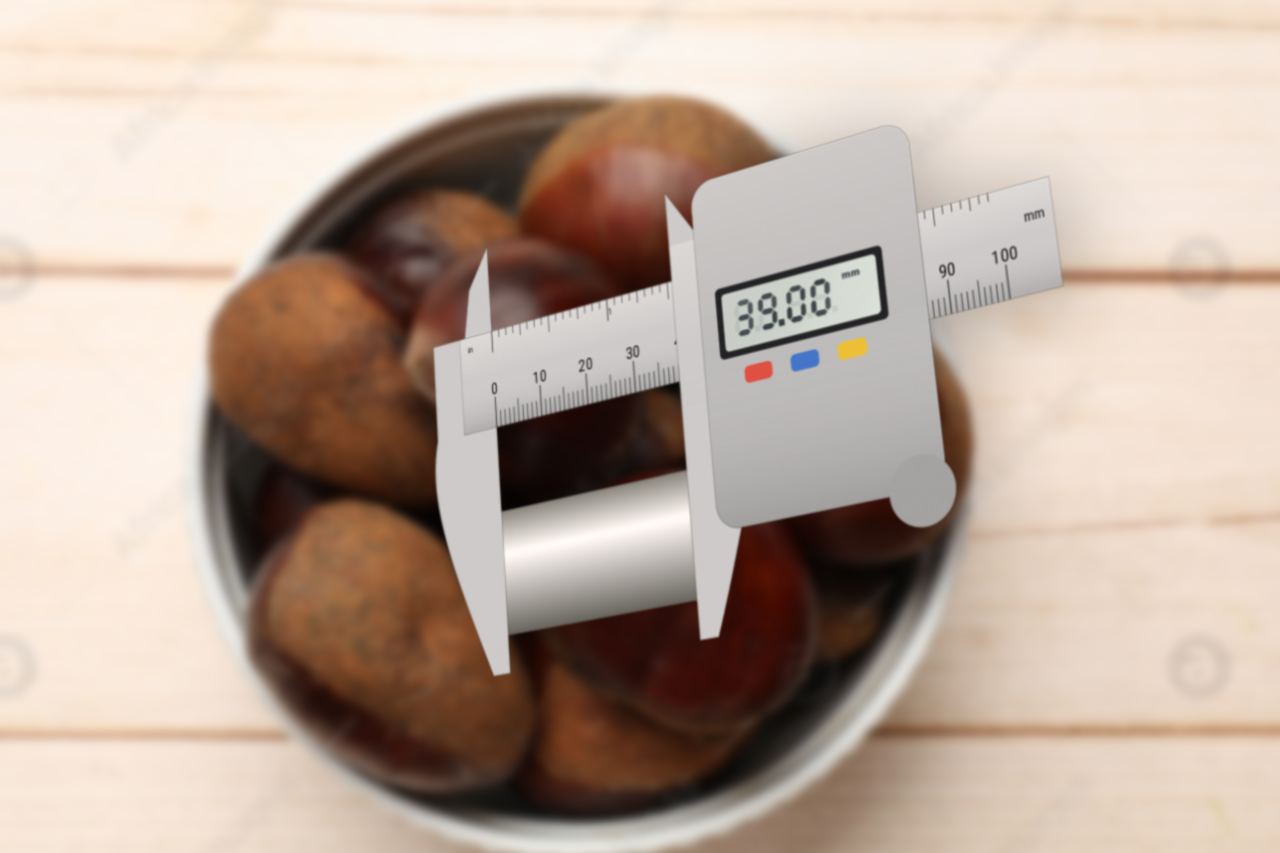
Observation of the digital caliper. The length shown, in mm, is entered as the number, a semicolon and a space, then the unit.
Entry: 39.00; mm
